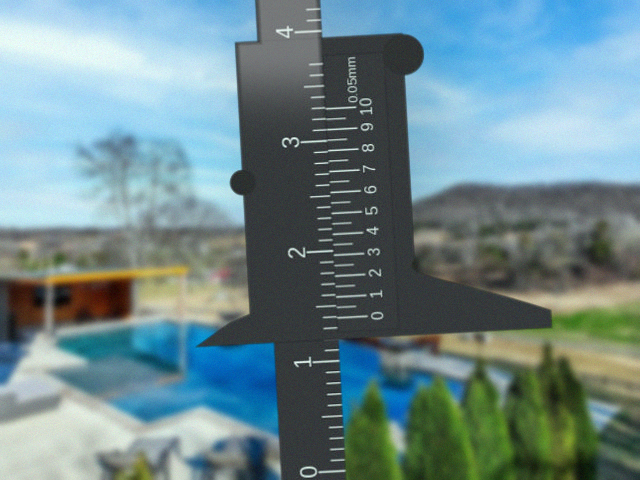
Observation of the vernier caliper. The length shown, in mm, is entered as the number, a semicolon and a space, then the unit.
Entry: 13.9; mm
